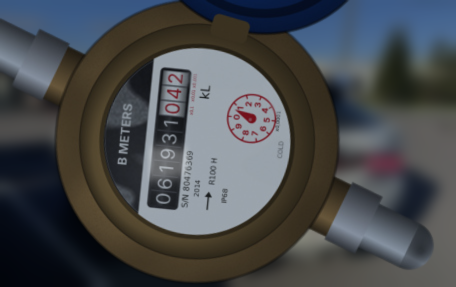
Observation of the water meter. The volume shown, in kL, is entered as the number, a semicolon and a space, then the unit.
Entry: 61931.0420; kL
